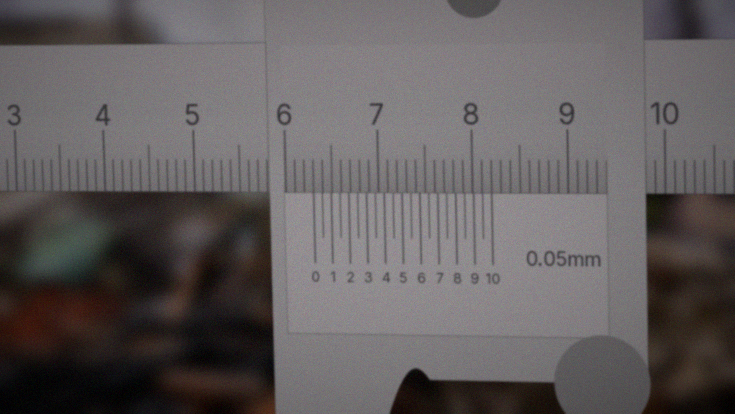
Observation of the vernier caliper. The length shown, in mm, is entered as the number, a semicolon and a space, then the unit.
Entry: 63.0; mm
